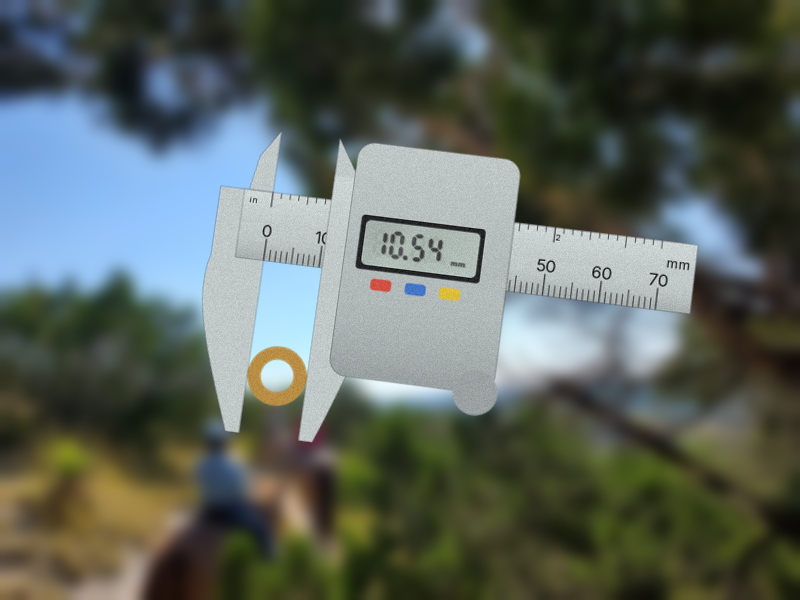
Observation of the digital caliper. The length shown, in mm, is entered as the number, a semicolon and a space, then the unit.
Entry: 10.54; mm
